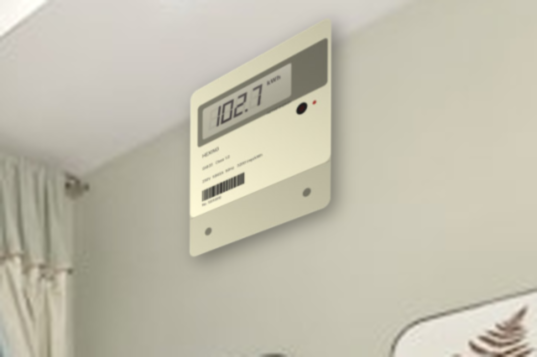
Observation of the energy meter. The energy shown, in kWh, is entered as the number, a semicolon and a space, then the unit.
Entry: 102.7; kWh
